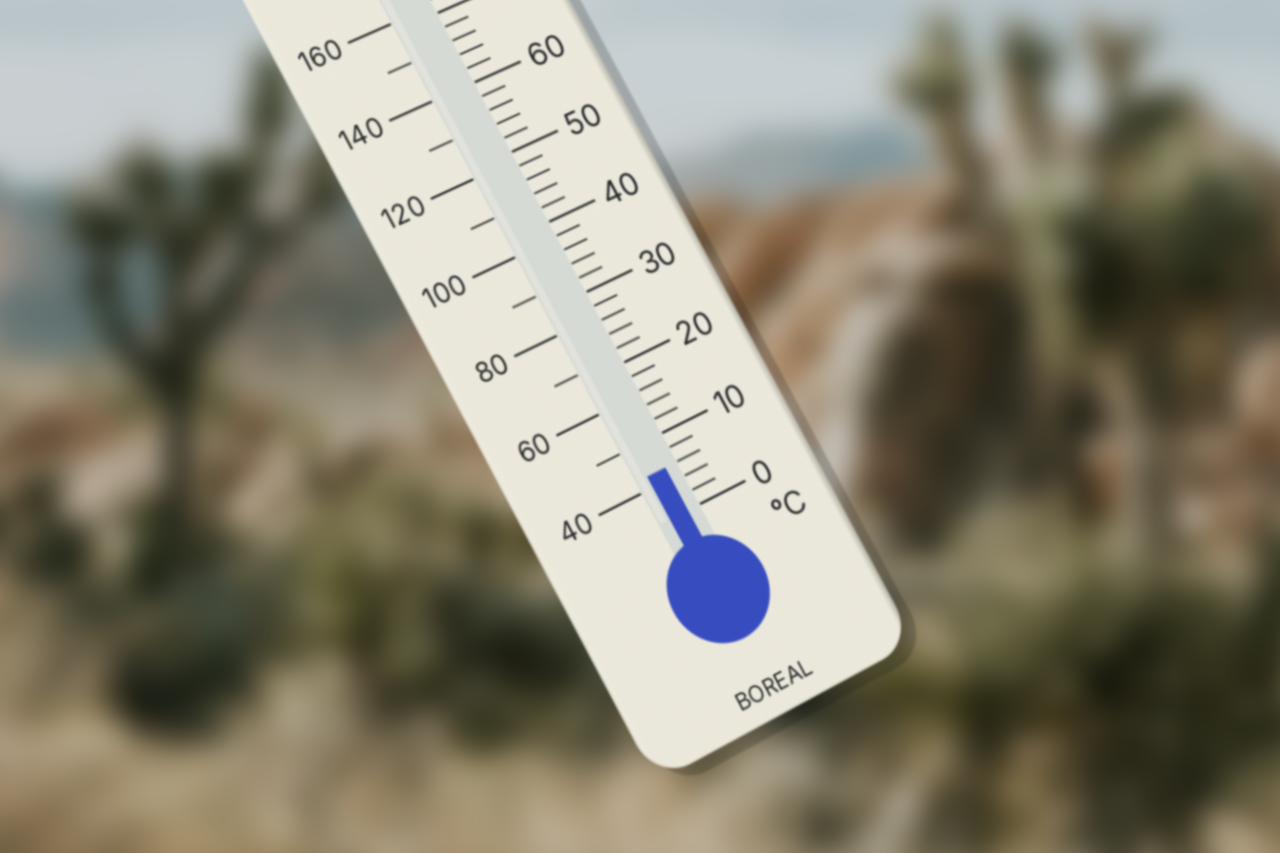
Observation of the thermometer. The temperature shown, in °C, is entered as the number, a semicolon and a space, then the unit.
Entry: 6; °C
